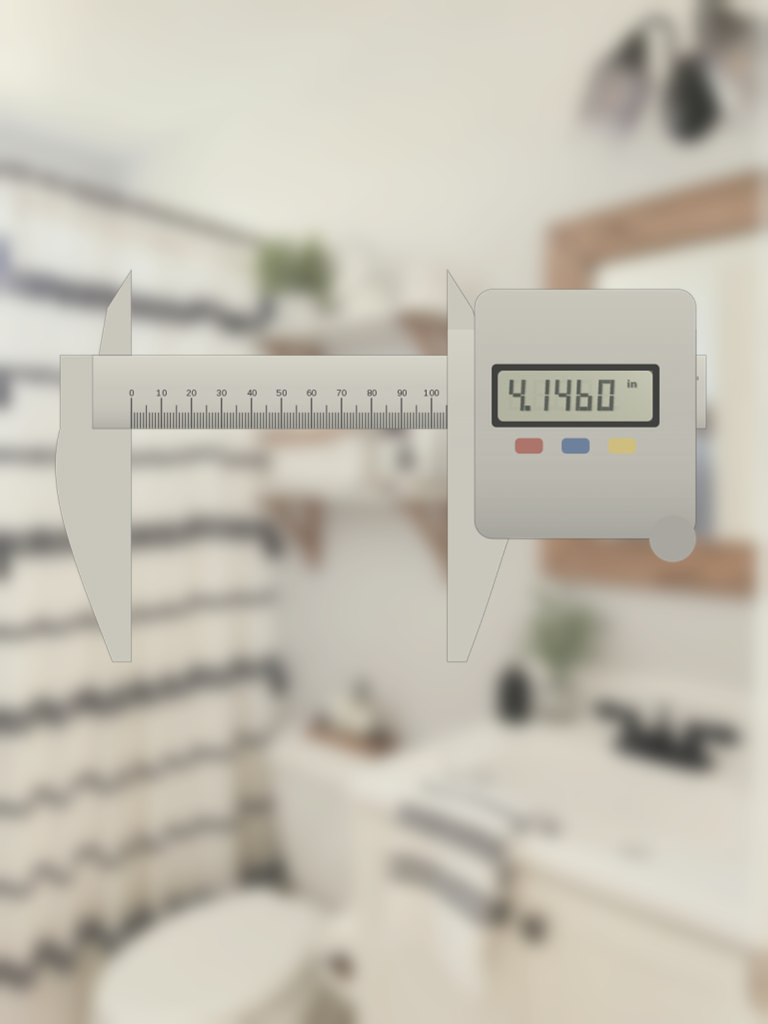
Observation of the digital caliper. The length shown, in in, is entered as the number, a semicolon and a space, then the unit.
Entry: 4.1460; in
